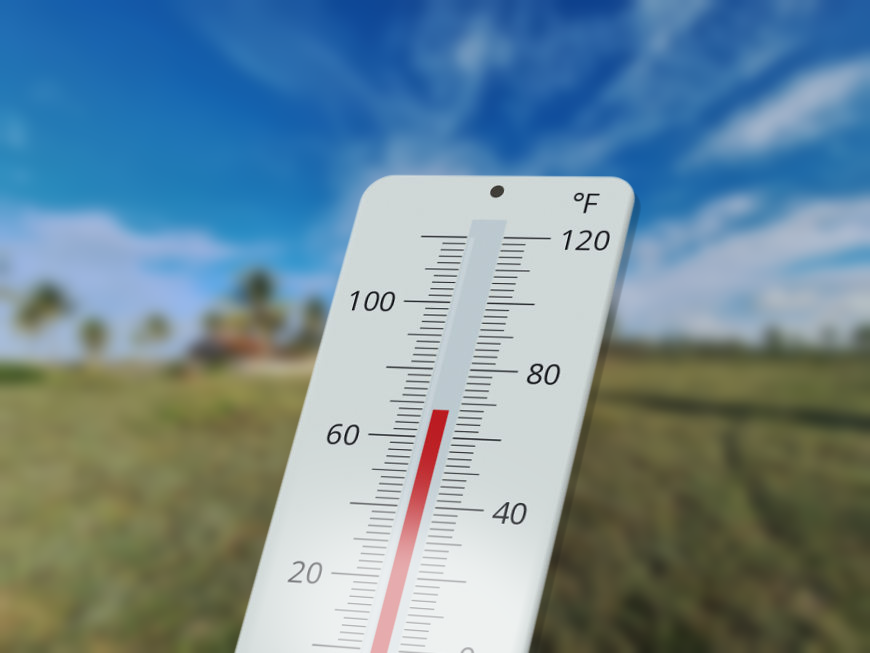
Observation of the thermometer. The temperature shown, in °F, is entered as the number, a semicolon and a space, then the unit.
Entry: 68; °F
